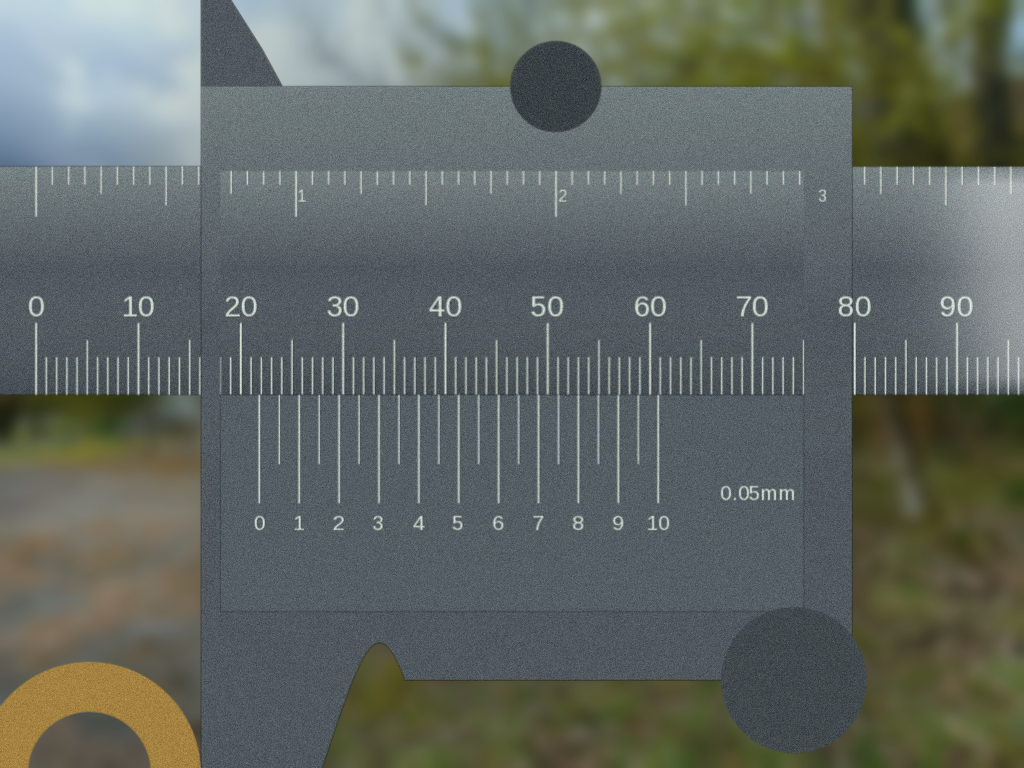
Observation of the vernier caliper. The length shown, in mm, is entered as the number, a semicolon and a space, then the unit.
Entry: 21.8; mm
